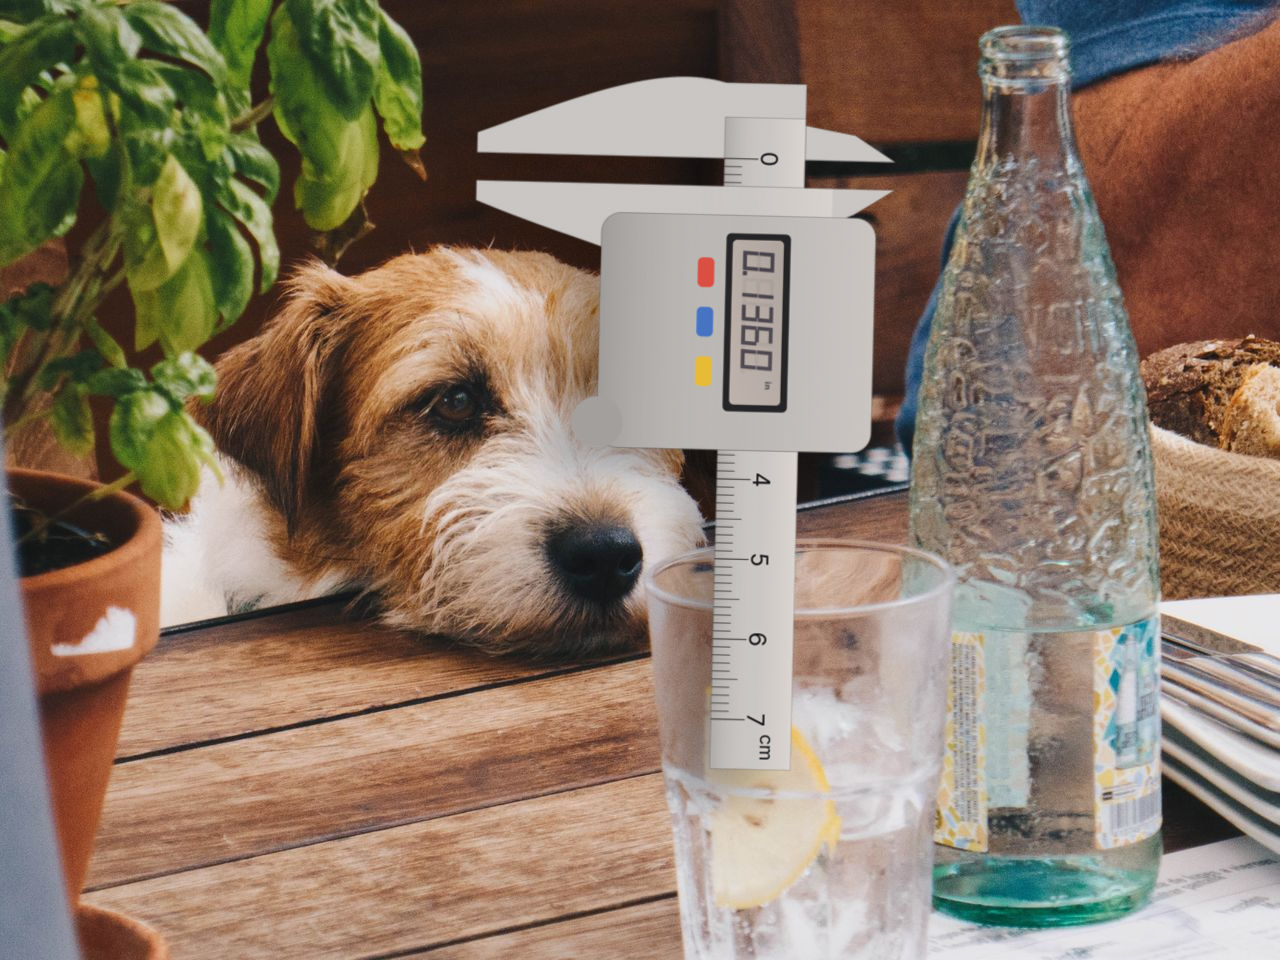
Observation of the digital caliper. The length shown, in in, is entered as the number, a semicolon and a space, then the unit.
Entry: 0.1360; in
